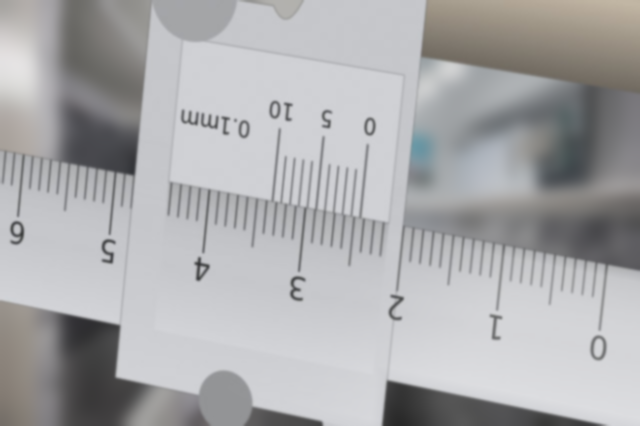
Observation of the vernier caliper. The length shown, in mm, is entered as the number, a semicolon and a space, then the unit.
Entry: 24.4; mm
